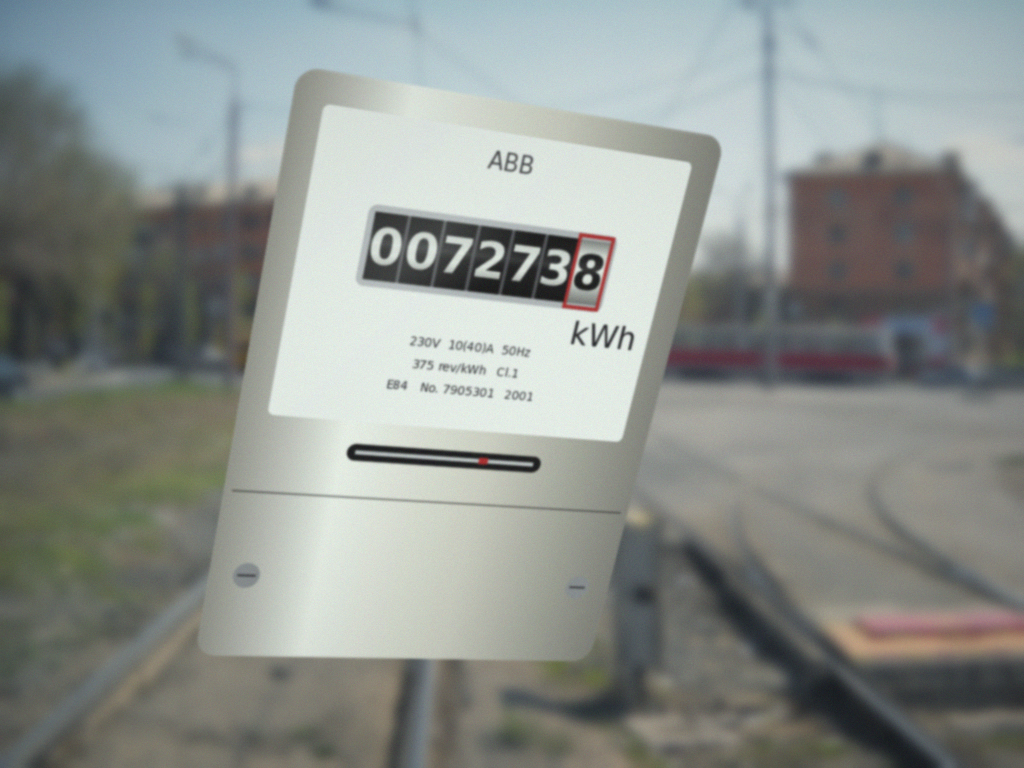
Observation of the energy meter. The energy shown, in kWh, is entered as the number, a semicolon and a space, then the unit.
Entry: 7273.8; kWh
